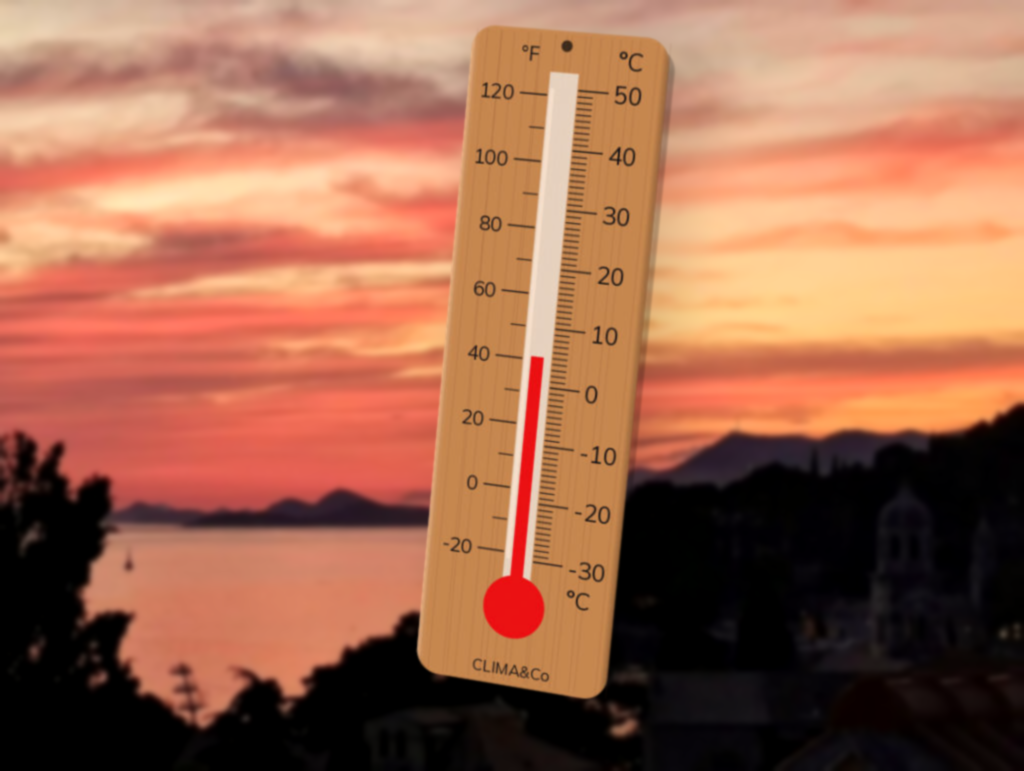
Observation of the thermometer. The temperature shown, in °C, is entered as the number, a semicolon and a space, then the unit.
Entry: 5; °C
